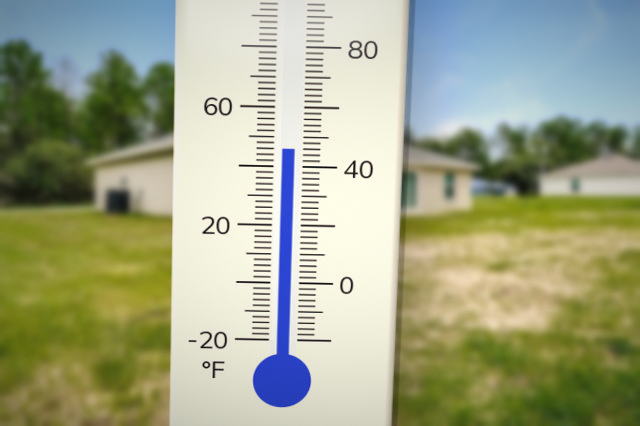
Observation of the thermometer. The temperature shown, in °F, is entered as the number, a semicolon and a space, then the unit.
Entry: 46; °F
